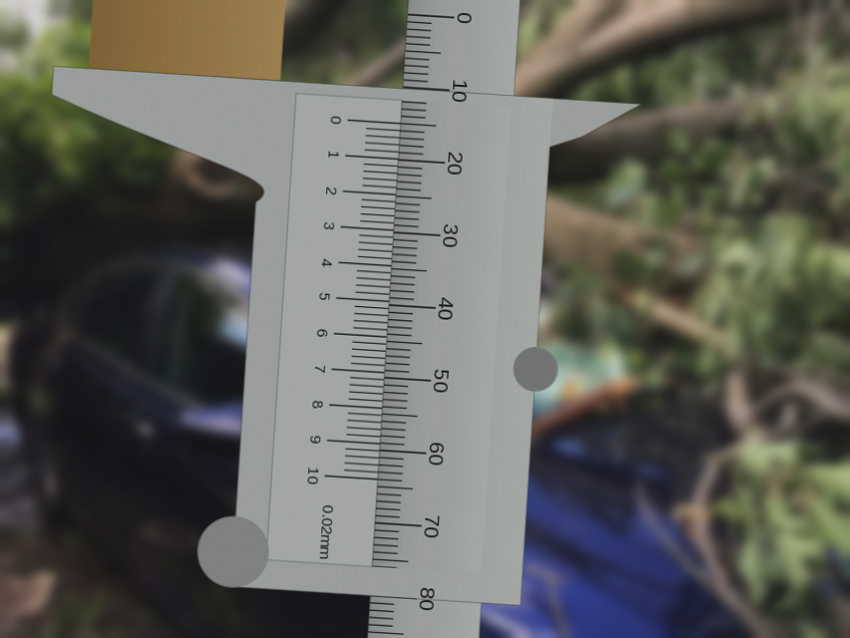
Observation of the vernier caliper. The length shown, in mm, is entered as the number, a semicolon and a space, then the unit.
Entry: 15.0; mm
